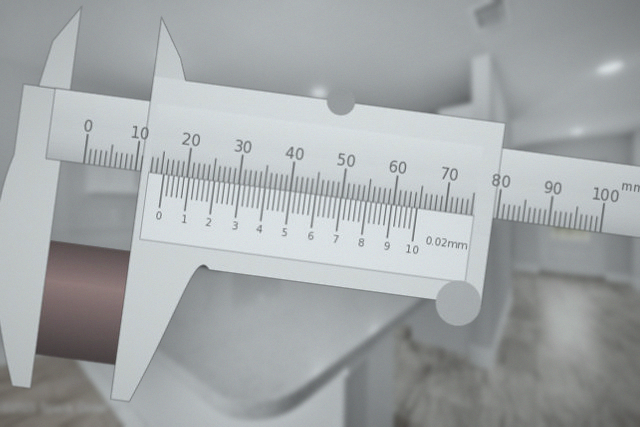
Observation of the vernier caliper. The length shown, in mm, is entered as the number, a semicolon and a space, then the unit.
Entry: 15.5; mm
